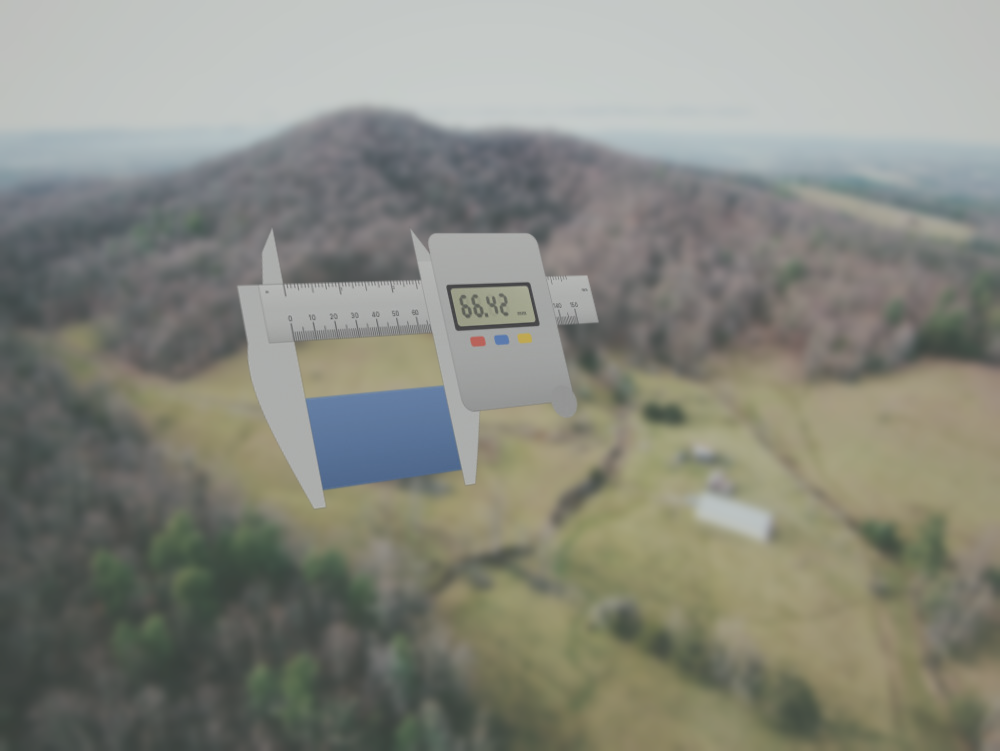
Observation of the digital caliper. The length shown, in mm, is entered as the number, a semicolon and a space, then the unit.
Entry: 66.42; mm
